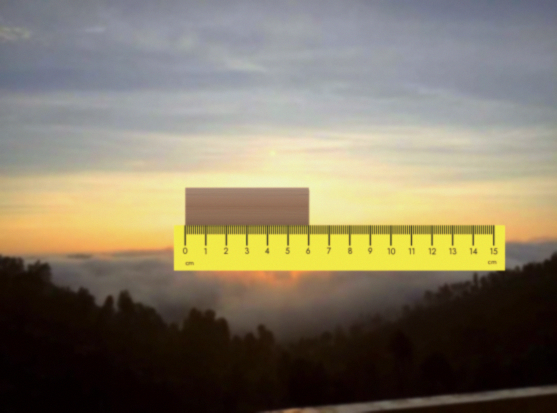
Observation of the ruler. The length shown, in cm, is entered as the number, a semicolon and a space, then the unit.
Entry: 6; cm
